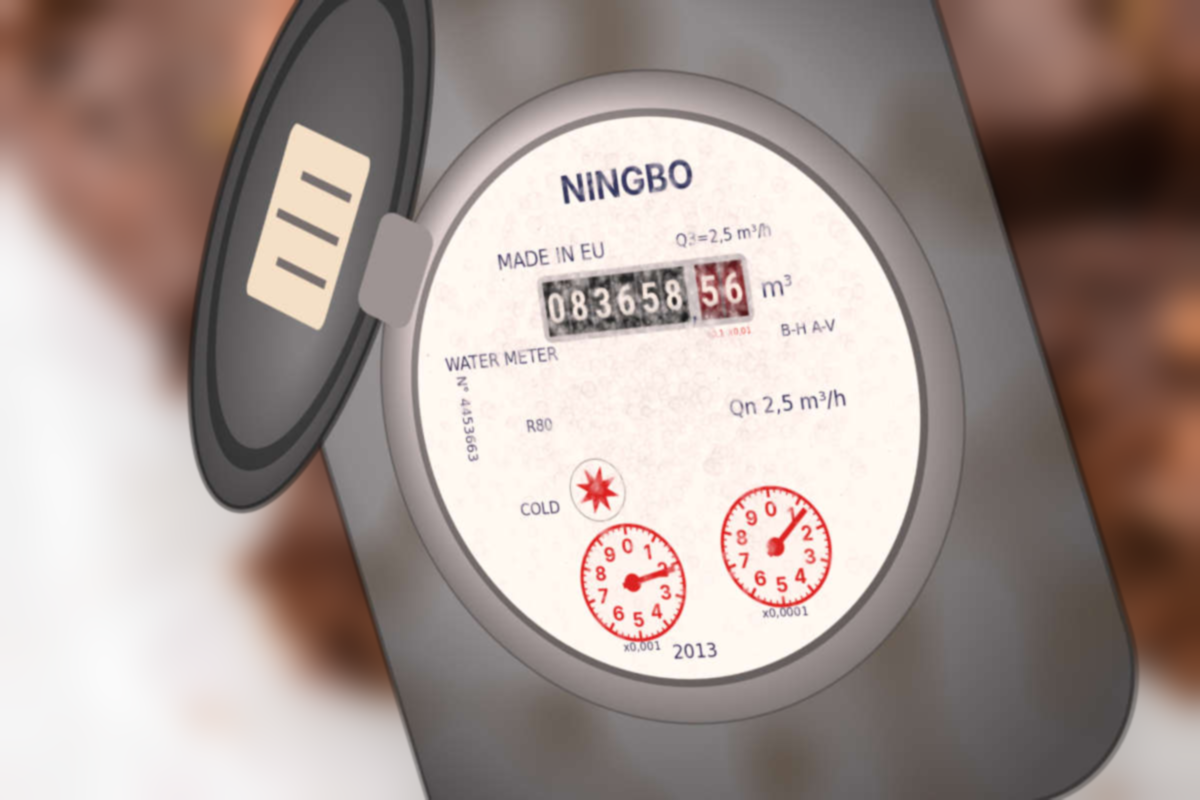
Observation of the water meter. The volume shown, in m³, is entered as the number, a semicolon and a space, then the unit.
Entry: 83658.5621; m³
